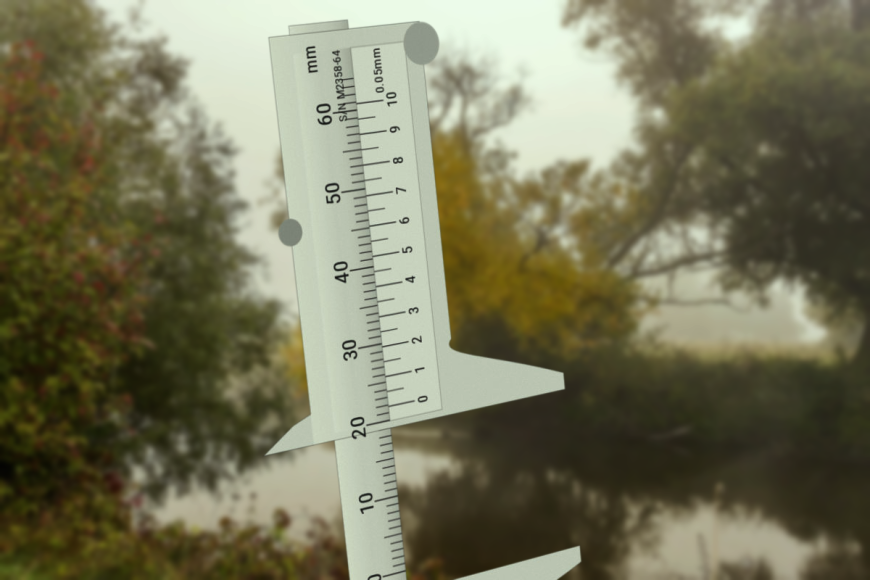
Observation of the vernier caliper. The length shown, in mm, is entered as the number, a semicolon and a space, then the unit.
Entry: 21.8; mm
